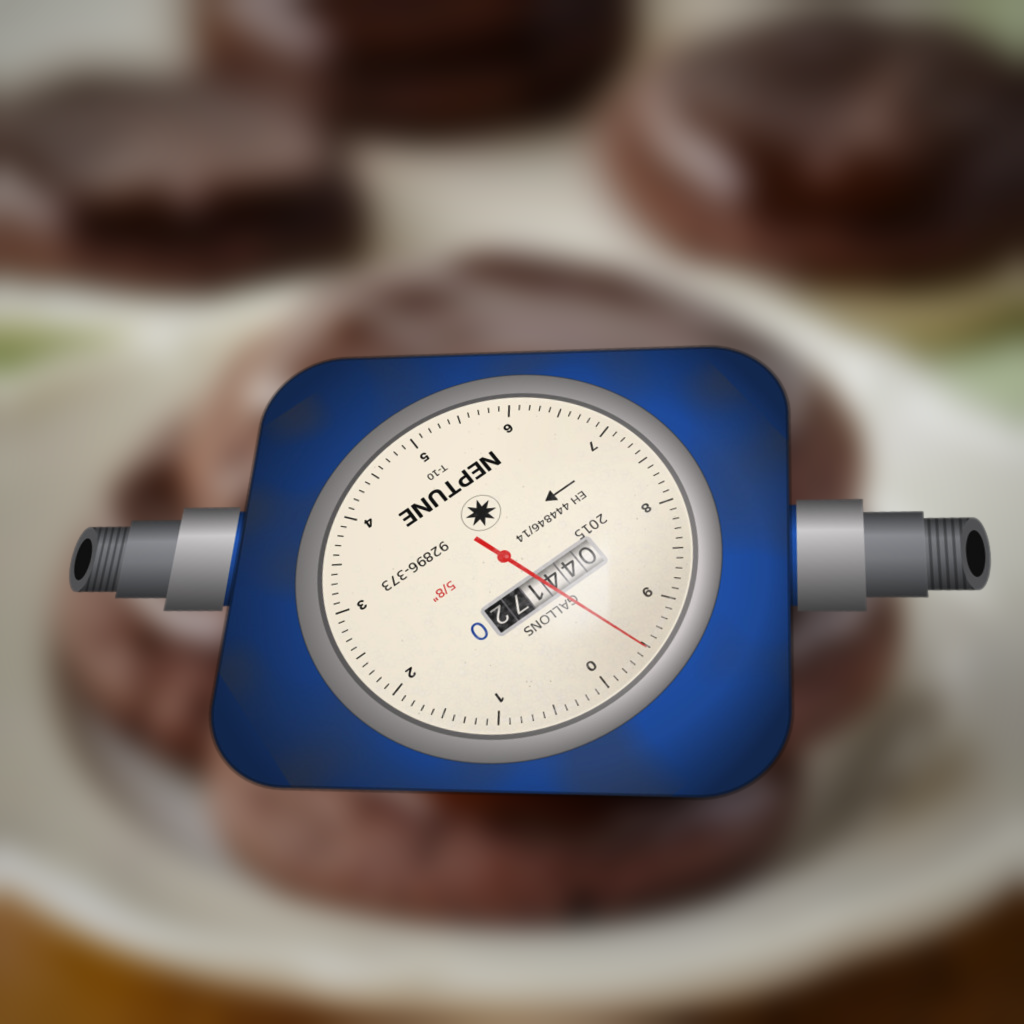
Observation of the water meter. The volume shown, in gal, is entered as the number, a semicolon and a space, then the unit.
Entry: 441719.5; gal
